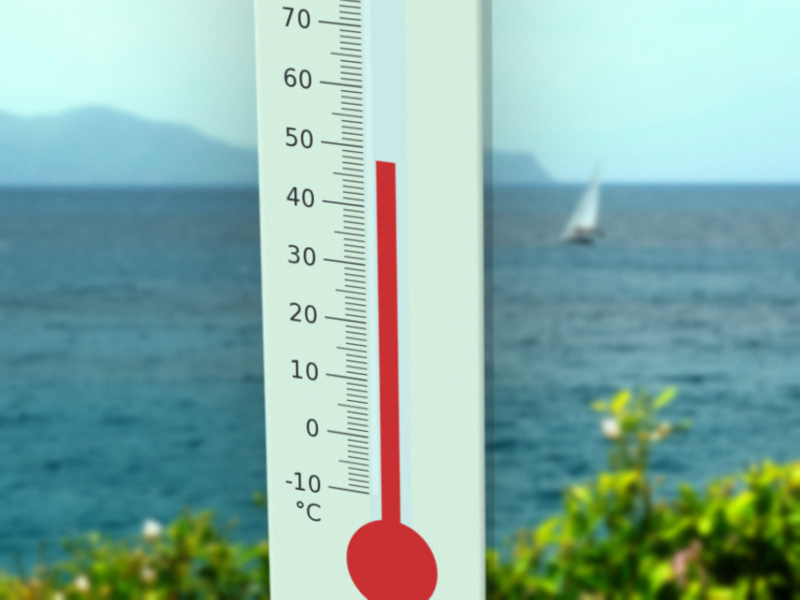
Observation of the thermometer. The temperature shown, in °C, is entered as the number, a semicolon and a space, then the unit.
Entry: 48; °C
